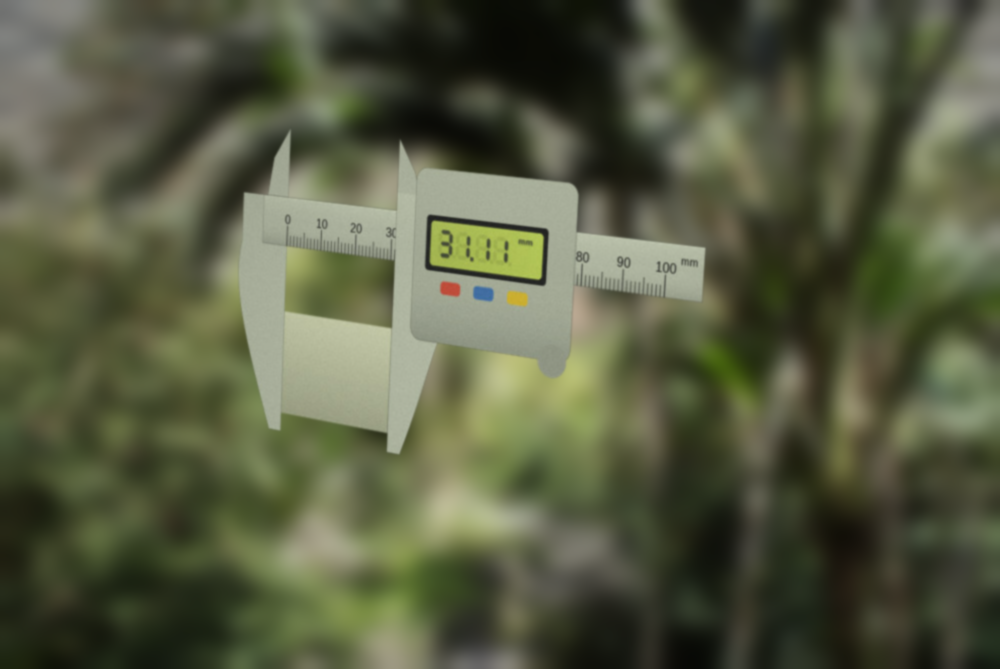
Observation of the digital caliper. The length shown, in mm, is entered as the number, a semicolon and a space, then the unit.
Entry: 31.11; mm
